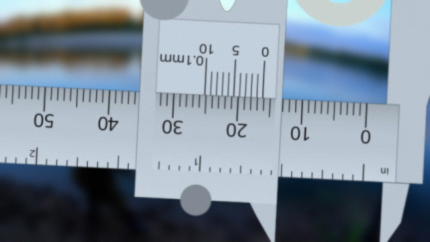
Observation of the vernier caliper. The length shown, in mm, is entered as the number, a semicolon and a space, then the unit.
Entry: 16.2; mm
